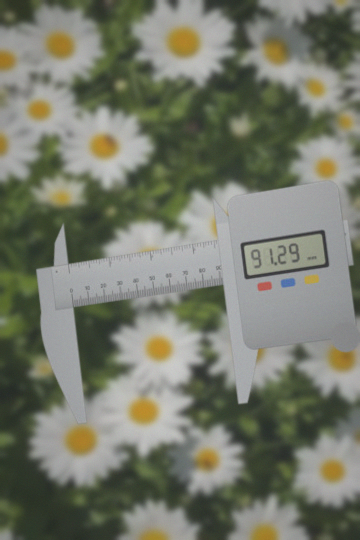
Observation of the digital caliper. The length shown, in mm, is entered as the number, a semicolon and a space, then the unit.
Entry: 91.29; mm
